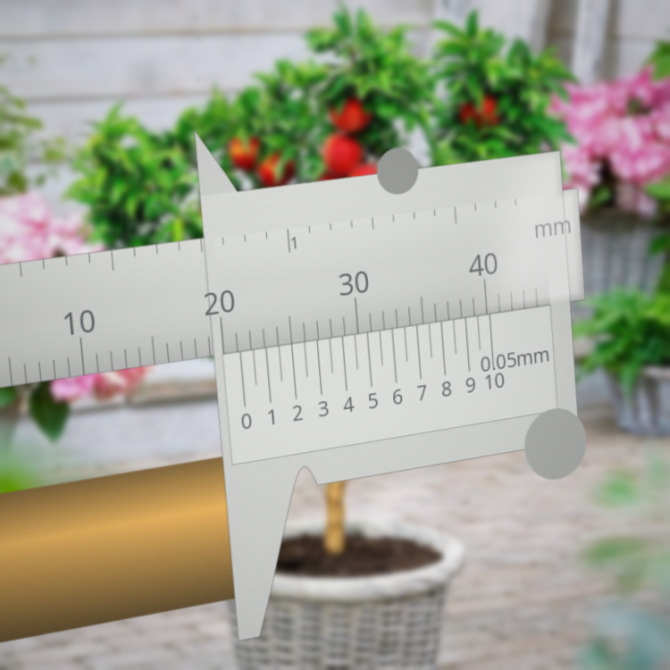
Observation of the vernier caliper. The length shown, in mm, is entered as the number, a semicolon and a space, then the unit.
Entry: 21.2; mm
